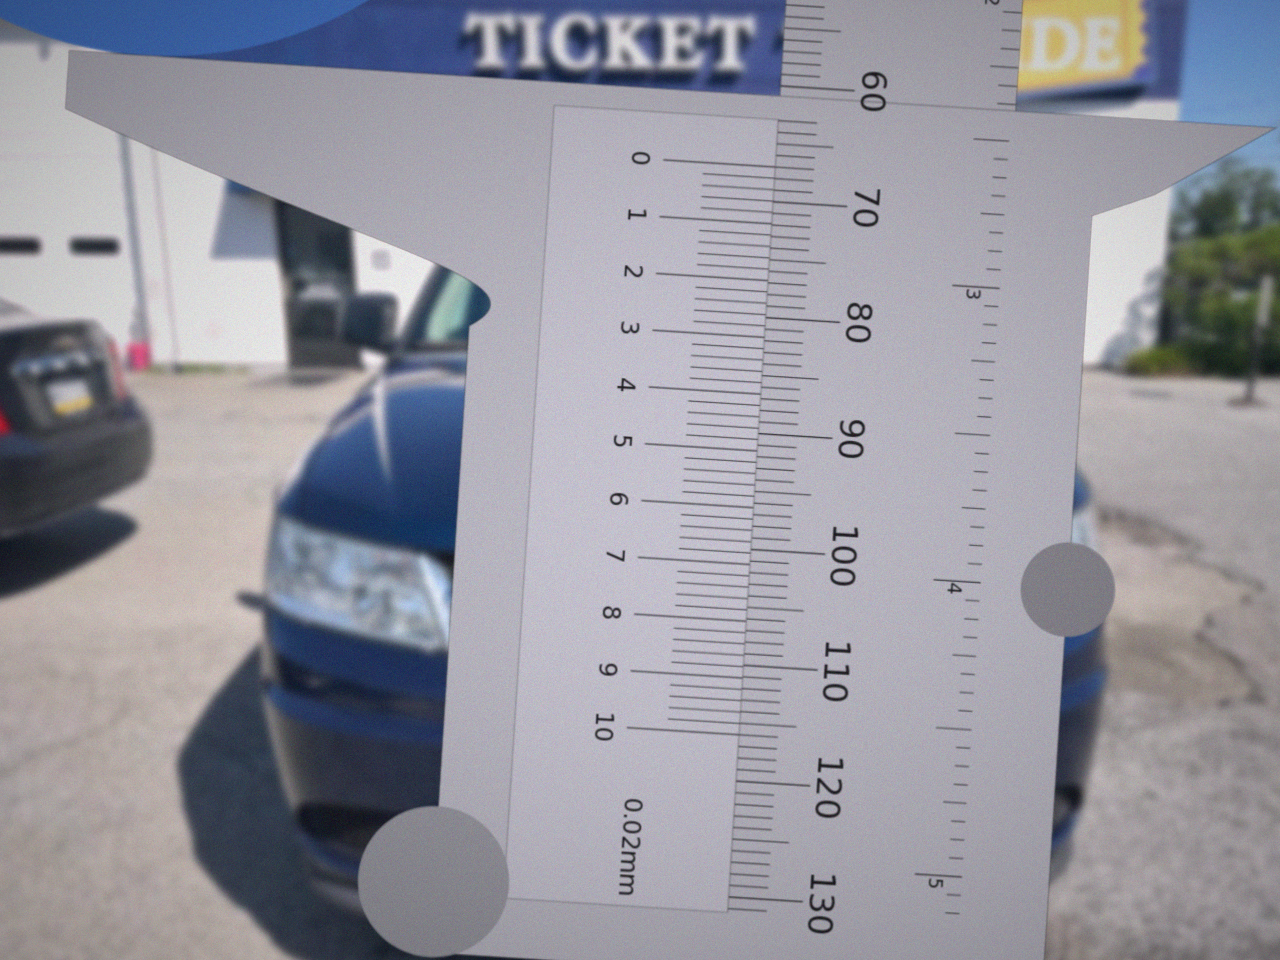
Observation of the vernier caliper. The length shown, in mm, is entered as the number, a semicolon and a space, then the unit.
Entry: 67.0; mm
